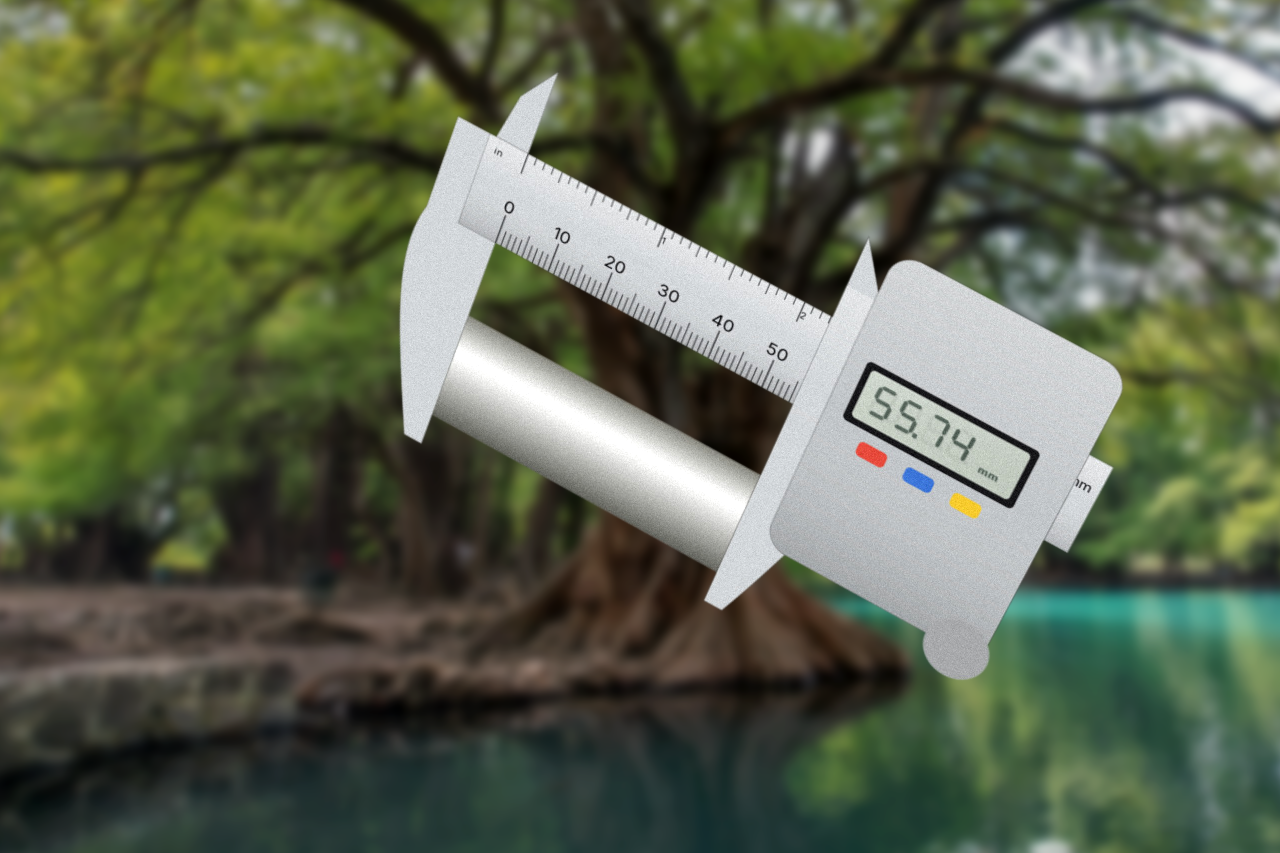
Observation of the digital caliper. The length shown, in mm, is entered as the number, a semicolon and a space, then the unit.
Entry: 55.74; mm
